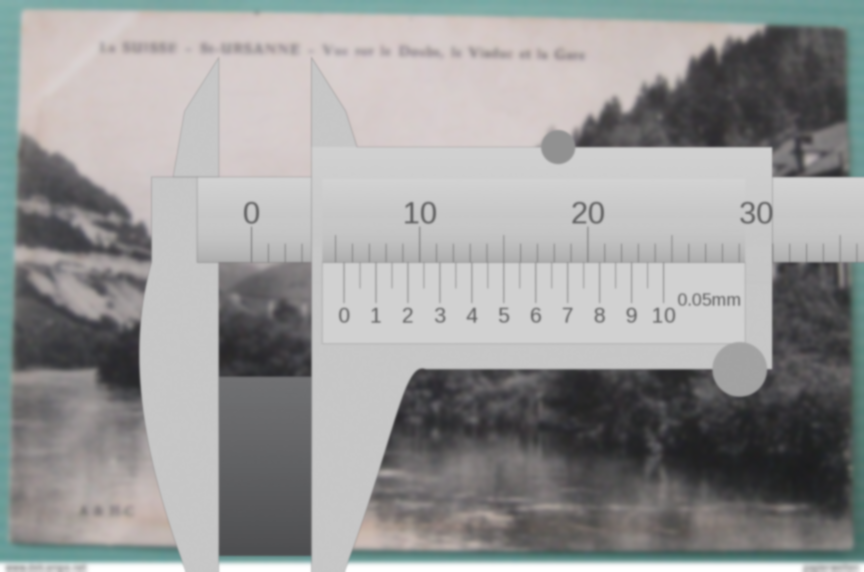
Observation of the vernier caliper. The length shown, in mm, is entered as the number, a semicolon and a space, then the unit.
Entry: 5.5; mm
